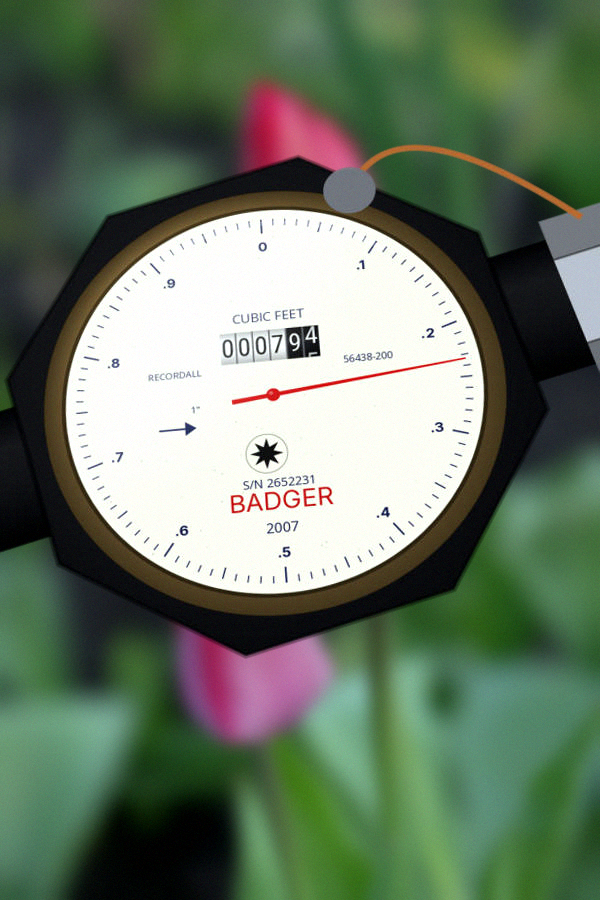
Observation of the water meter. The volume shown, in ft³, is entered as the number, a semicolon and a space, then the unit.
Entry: 794.23; ft³
